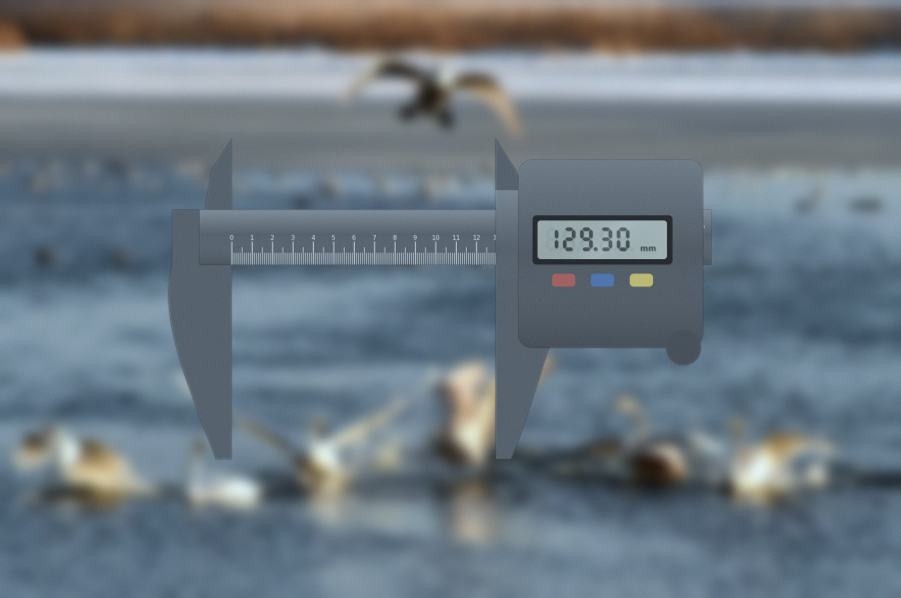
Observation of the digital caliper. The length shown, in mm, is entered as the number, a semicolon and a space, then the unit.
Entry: 129.30; mm
